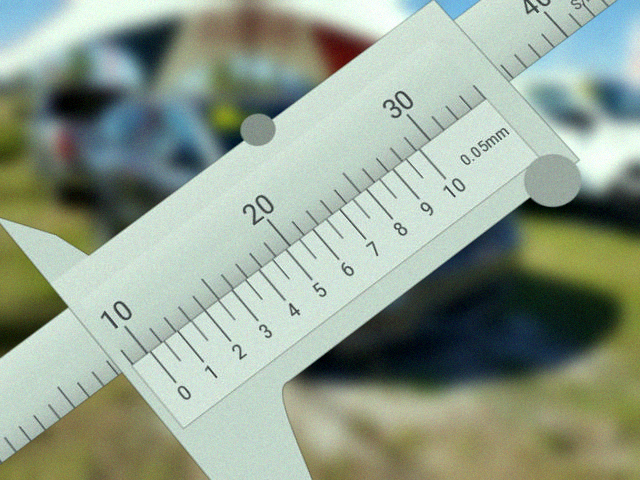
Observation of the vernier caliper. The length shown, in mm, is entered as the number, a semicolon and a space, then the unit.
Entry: 10.2; mm
